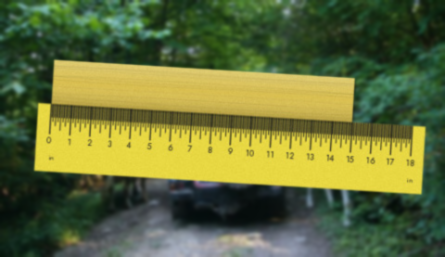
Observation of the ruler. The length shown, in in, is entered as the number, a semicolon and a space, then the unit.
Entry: 15; in
